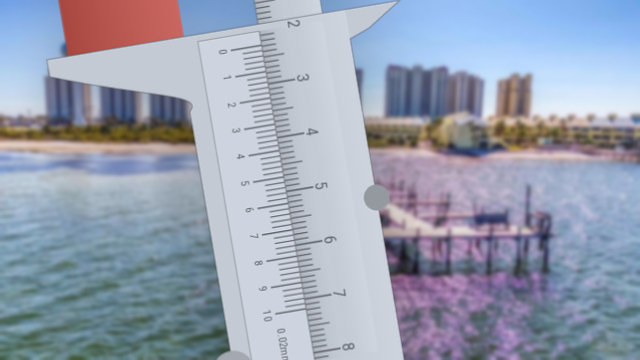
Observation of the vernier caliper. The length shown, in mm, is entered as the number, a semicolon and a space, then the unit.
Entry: 22.8; mm
